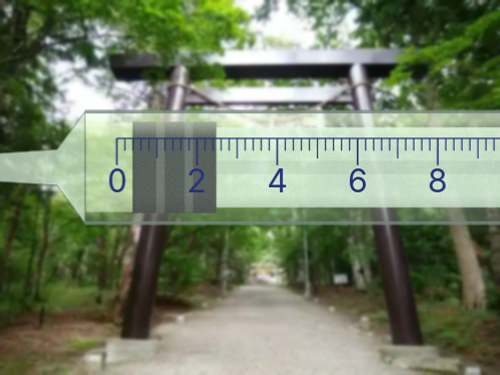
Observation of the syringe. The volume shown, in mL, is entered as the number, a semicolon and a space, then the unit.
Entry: 0.4; mL
